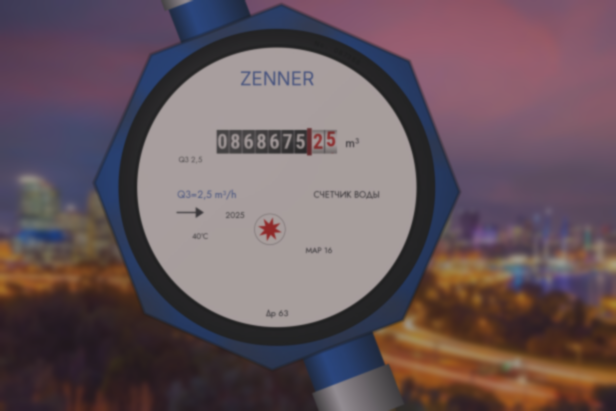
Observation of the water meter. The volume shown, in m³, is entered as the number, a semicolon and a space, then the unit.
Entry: 868675.25; m³
